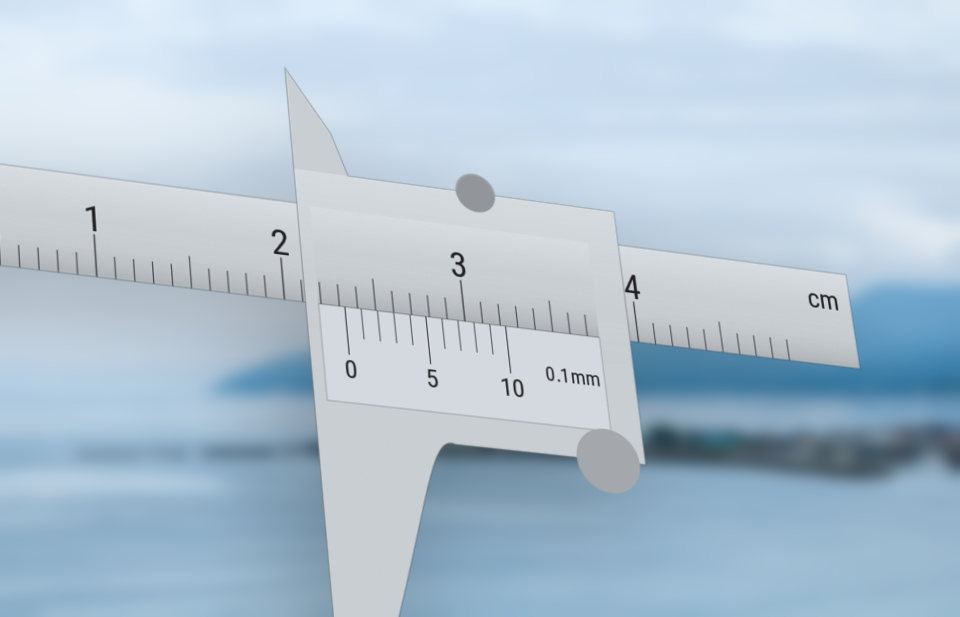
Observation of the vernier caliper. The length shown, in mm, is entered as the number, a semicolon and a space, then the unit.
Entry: 23.3; mm
